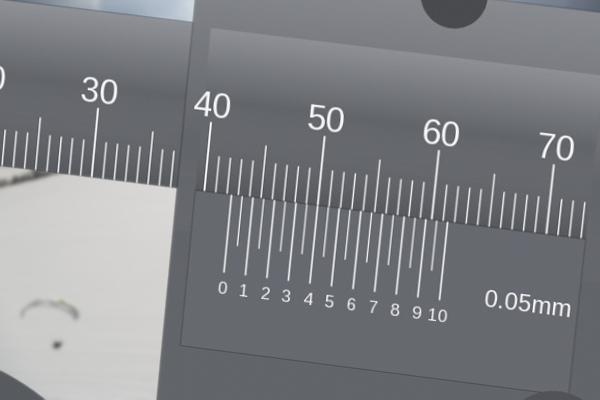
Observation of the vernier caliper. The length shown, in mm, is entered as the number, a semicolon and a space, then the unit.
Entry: 42.4; mm
